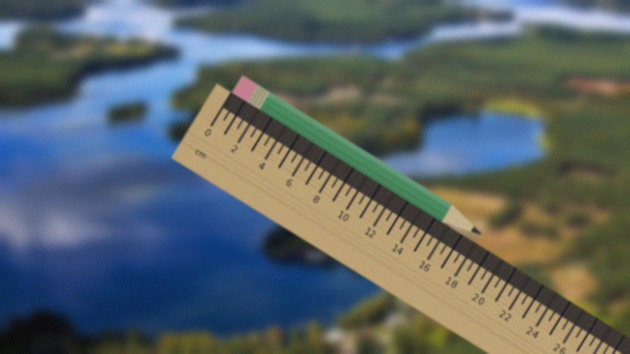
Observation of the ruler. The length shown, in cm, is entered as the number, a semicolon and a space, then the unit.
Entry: 18; cm
